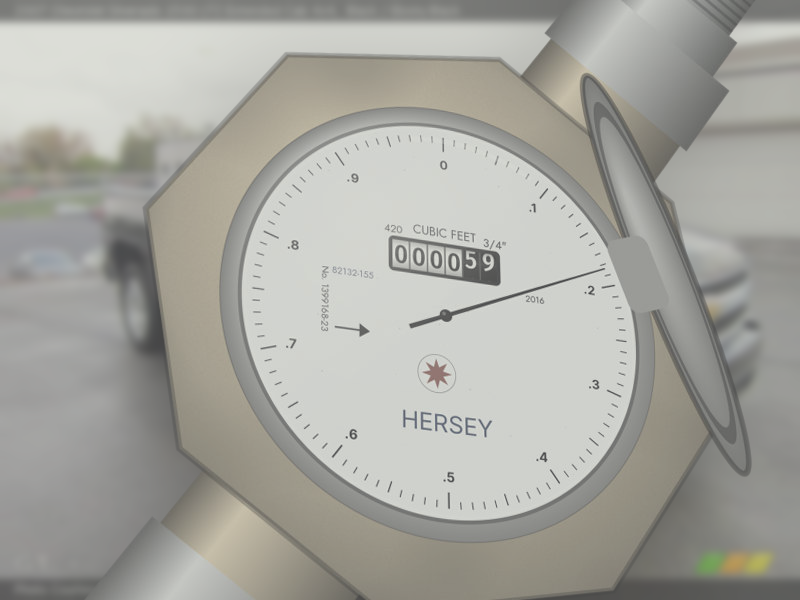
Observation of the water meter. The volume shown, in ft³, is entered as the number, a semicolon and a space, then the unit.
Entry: 59.18; ft³
